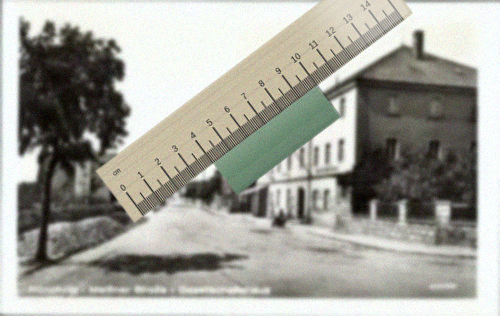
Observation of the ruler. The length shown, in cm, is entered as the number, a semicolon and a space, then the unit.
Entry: 6; cm
